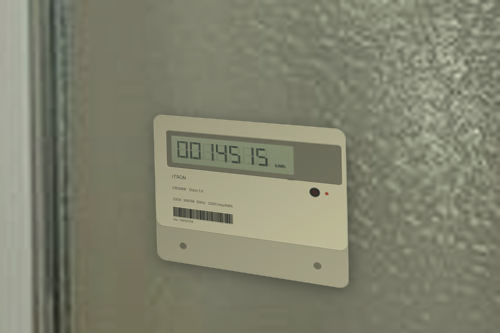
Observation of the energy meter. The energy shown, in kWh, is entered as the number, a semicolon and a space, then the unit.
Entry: 14515; kWh
